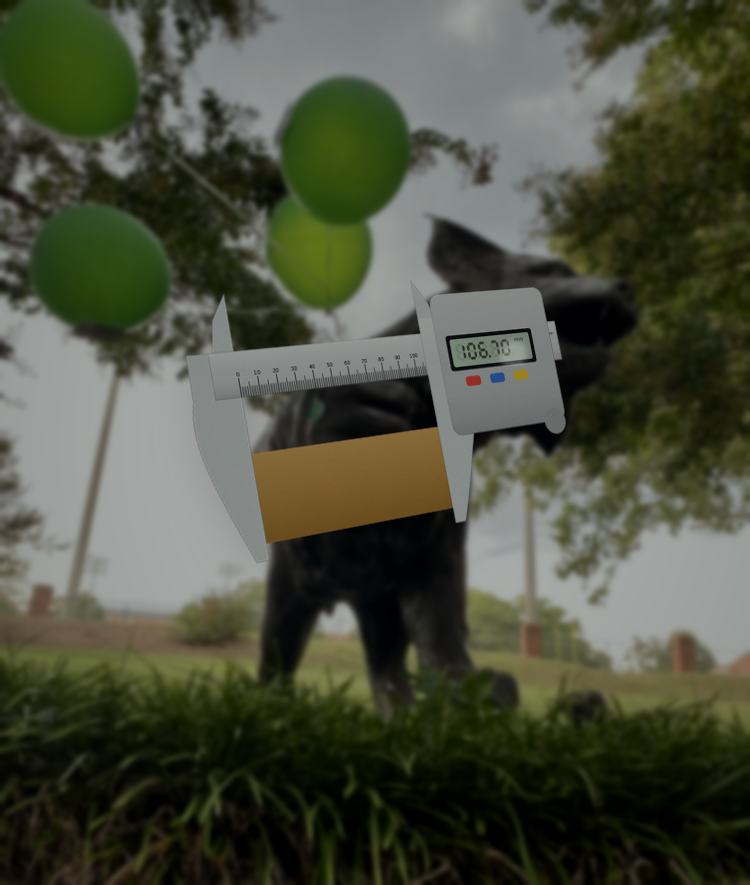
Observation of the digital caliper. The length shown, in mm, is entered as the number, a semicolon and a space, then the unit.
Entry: 106.70; mm
